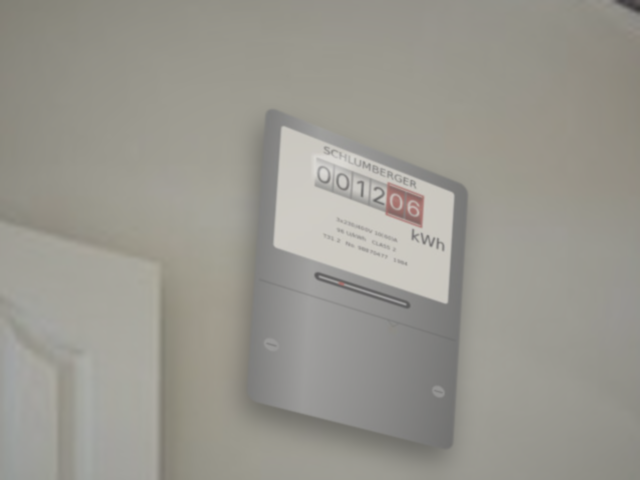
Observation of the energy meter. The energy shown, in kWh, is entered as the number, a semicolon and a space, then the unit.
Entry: 12.06; kWh
